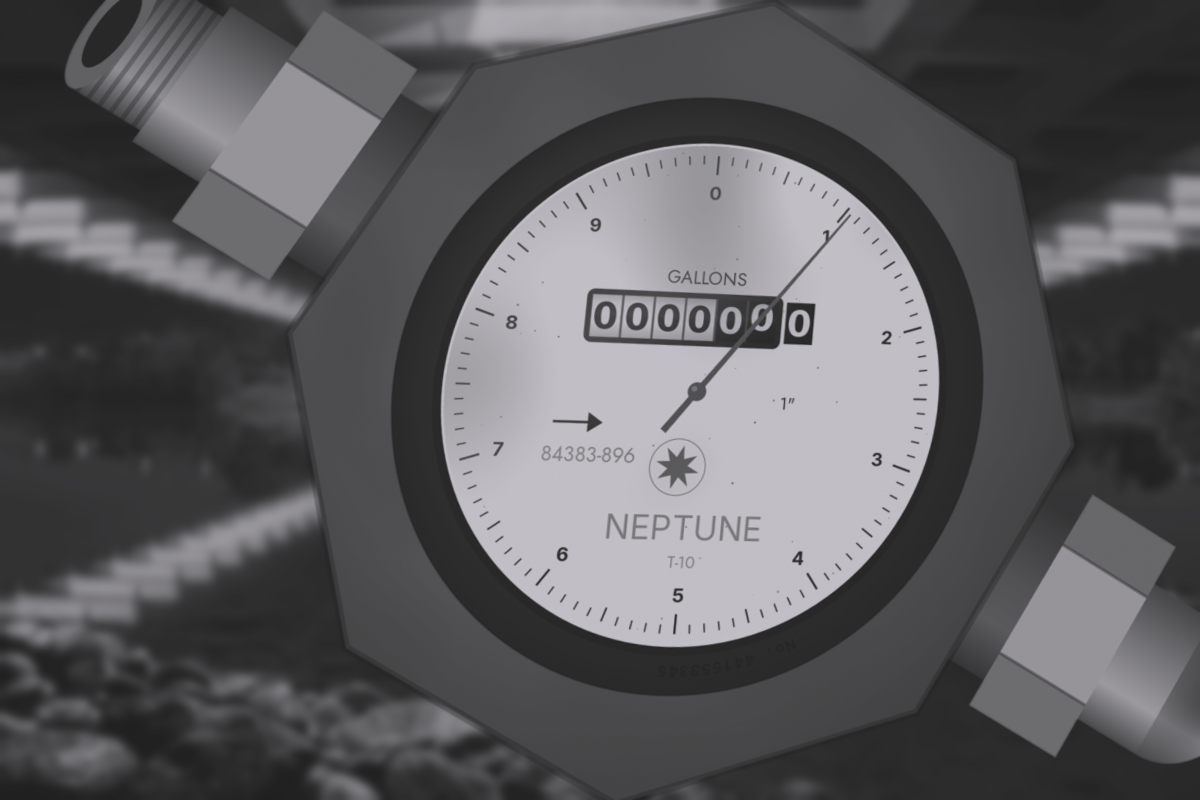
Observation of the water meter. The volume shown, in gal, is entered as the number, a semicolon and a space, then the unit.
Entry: 1.0; gal
